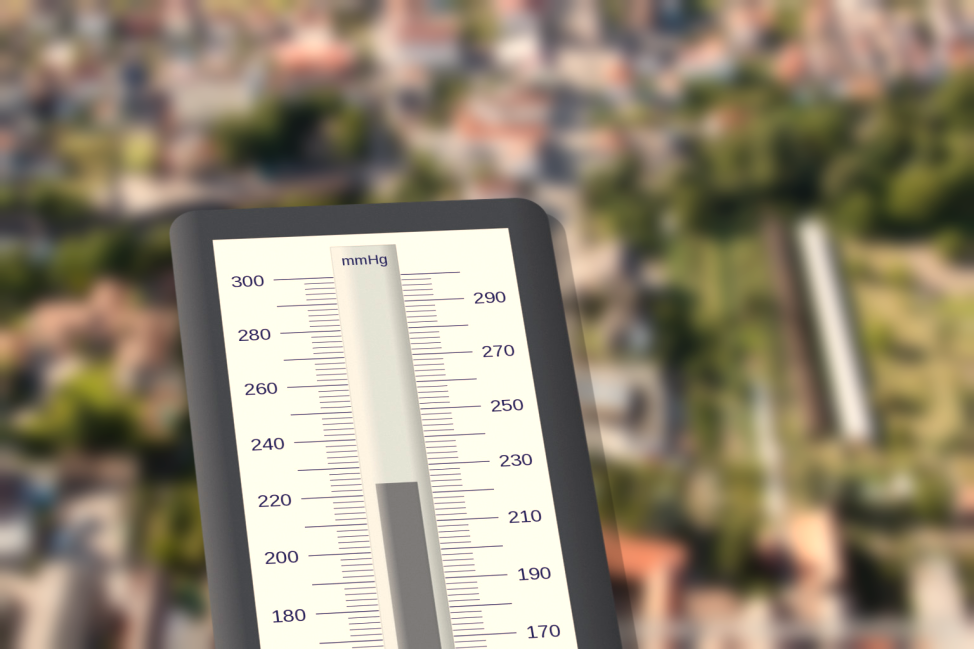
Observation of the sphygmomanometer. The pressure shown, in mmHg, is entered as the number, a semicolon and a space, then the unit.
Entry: 224; mmHg
